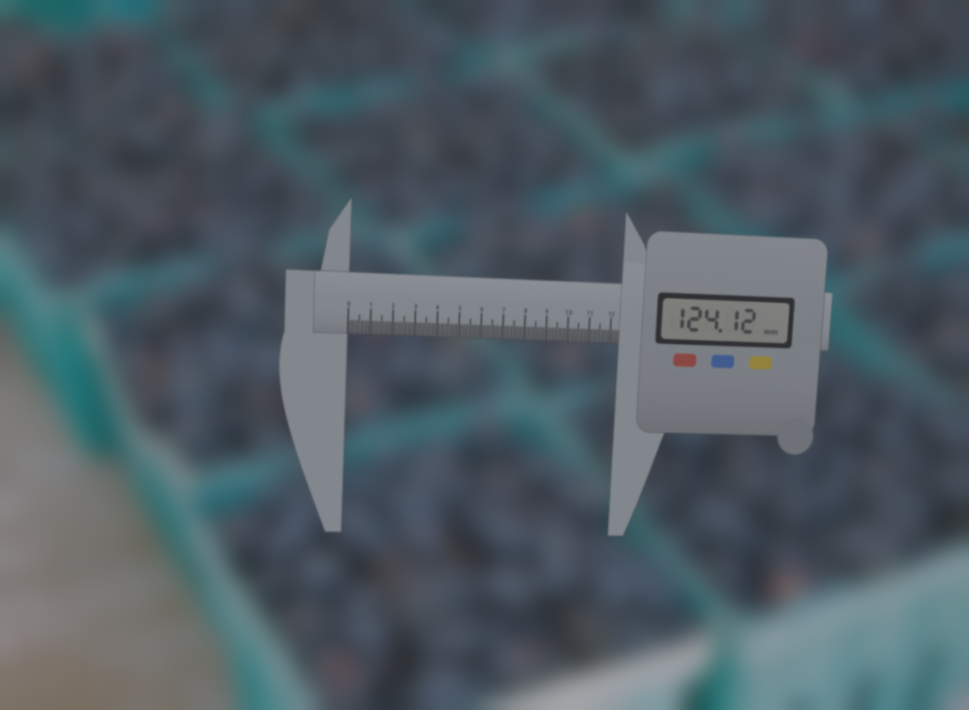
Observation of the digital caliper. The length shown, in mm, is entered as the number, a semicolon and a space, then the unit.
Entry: 124.12; mm
